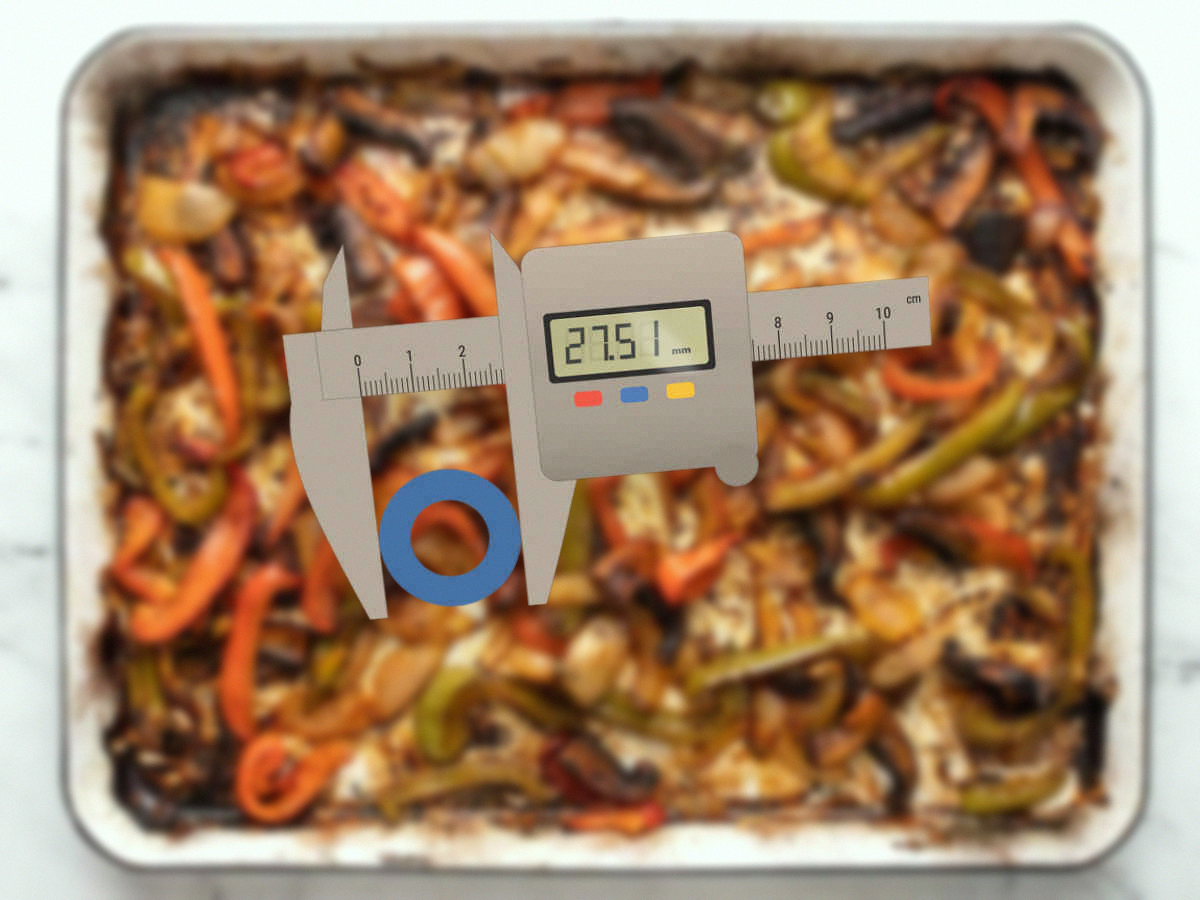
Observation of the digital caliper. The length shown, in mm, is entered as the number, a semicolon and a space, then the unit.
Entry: 27.51; mm
